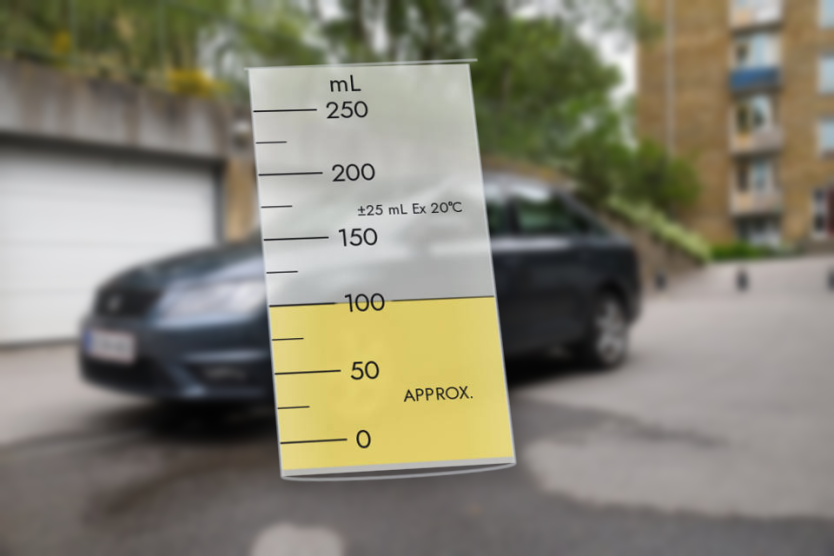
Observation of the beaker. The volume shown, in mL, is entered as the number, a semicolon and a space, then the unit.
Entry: 100; mL
